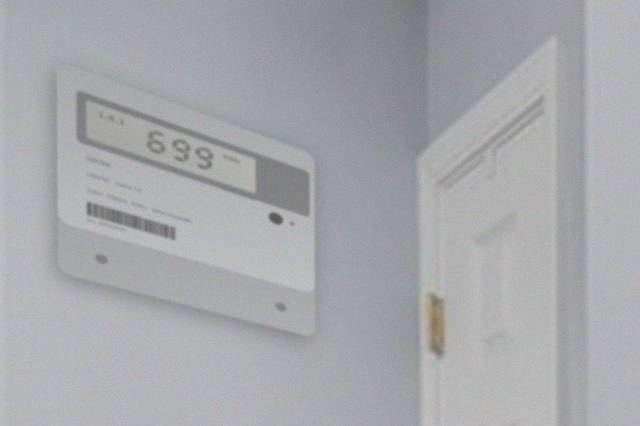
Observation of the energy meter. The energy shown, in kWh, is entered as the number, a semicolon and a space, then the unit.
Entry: 699; kWh
